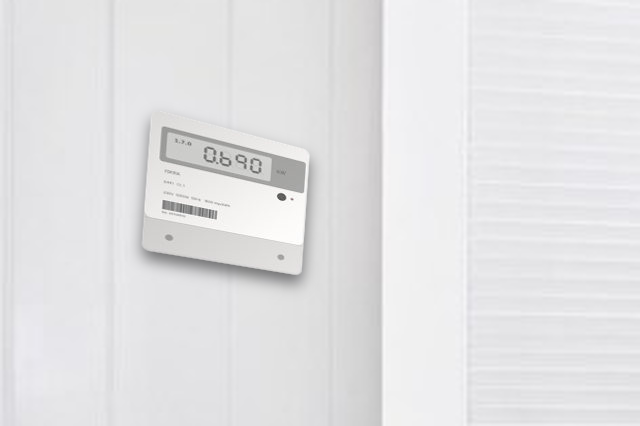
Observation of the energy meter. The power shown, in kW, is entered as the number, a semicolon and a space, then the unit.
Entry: 0.690; kW
